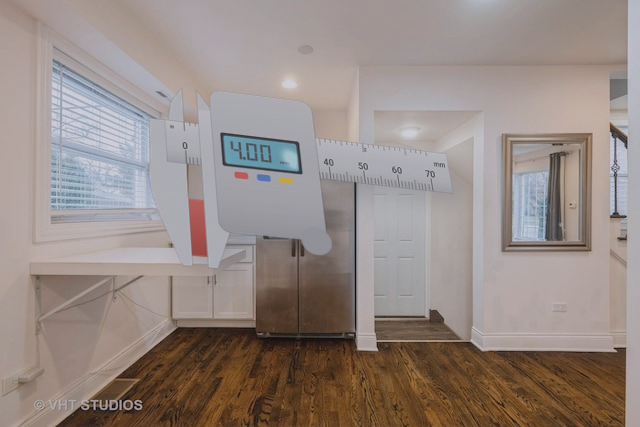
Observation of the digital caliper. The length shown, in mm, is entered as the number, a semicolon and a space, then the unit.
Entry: 4.00; mm
